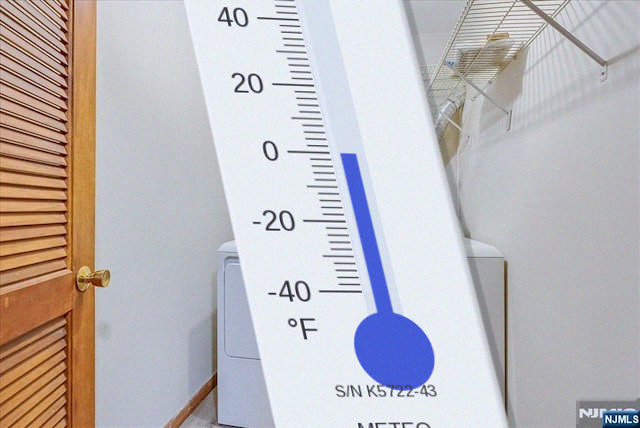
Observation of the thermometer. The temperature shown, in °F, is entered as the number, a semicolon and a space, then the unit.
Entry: 0; °F
